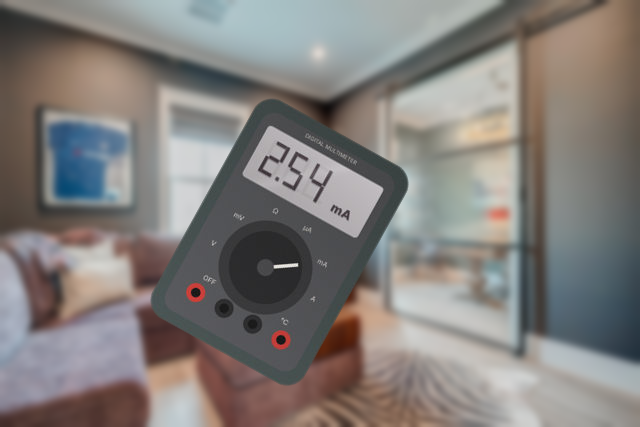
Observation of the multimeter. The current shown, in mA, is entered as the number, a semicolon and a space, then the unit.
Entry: 2.54; mA
